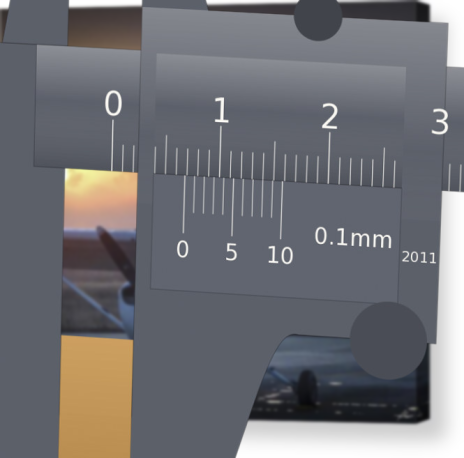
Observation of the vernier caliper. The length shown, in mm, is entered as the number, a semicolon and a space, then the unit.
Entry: 6.8; mm
